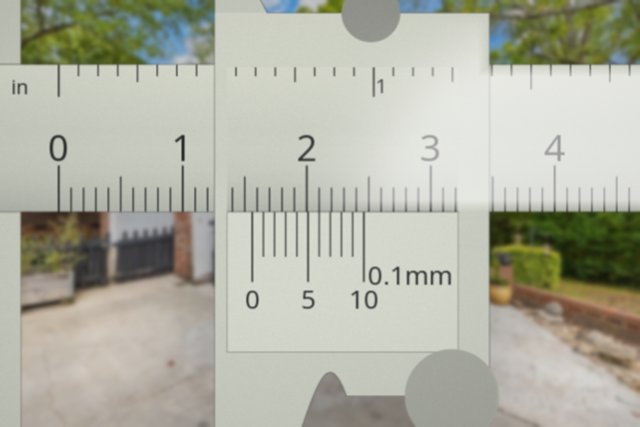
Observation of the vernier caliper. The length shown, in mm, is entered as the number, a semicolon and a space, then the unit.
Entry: 15.6; mm
